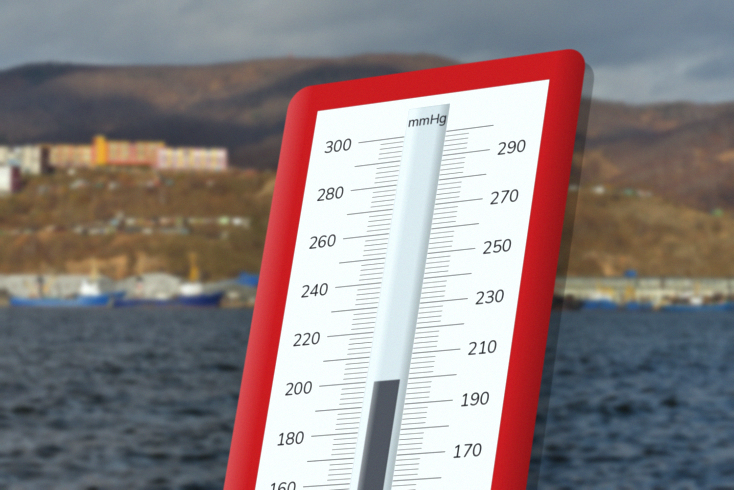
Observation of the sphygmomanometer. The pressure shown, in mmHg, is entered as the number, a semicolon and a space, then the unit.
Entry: 200; mmHg
